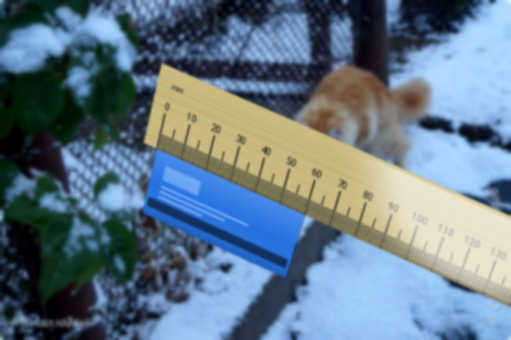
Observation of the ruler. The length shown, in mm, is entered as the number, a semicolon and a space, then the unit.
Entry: 60; mm
